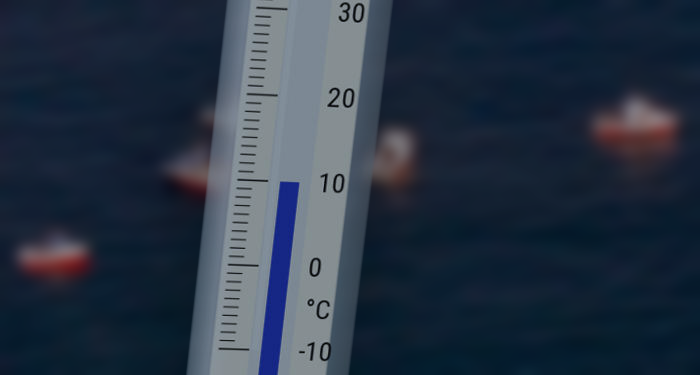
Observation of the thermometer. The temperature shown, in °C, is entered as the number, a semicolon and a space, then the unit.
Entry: 10; °C
